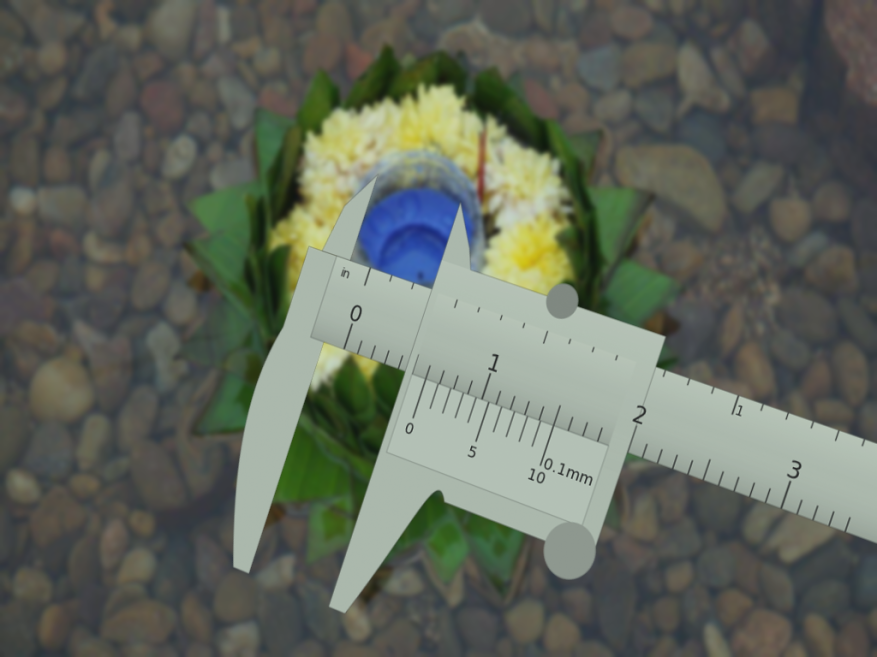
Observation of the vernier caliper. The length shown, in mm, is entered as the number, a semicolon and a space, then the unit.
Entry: 6.0; mm
